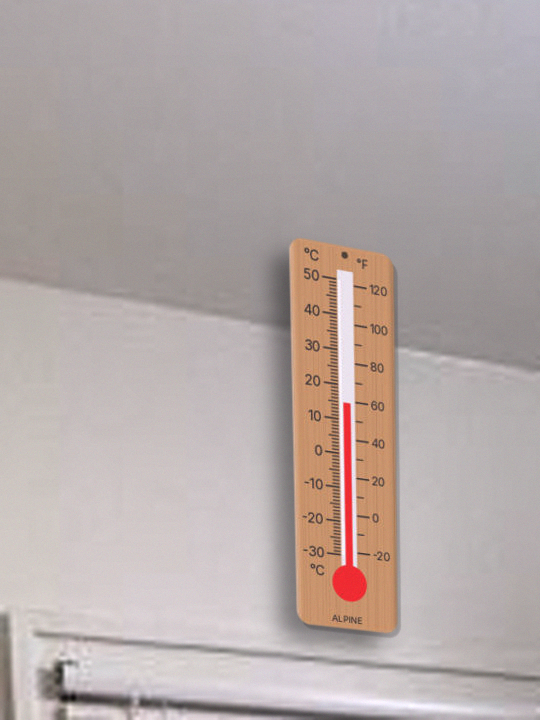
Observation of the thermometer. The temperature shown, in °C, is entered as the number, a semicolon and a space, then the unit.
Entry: 15; °C
